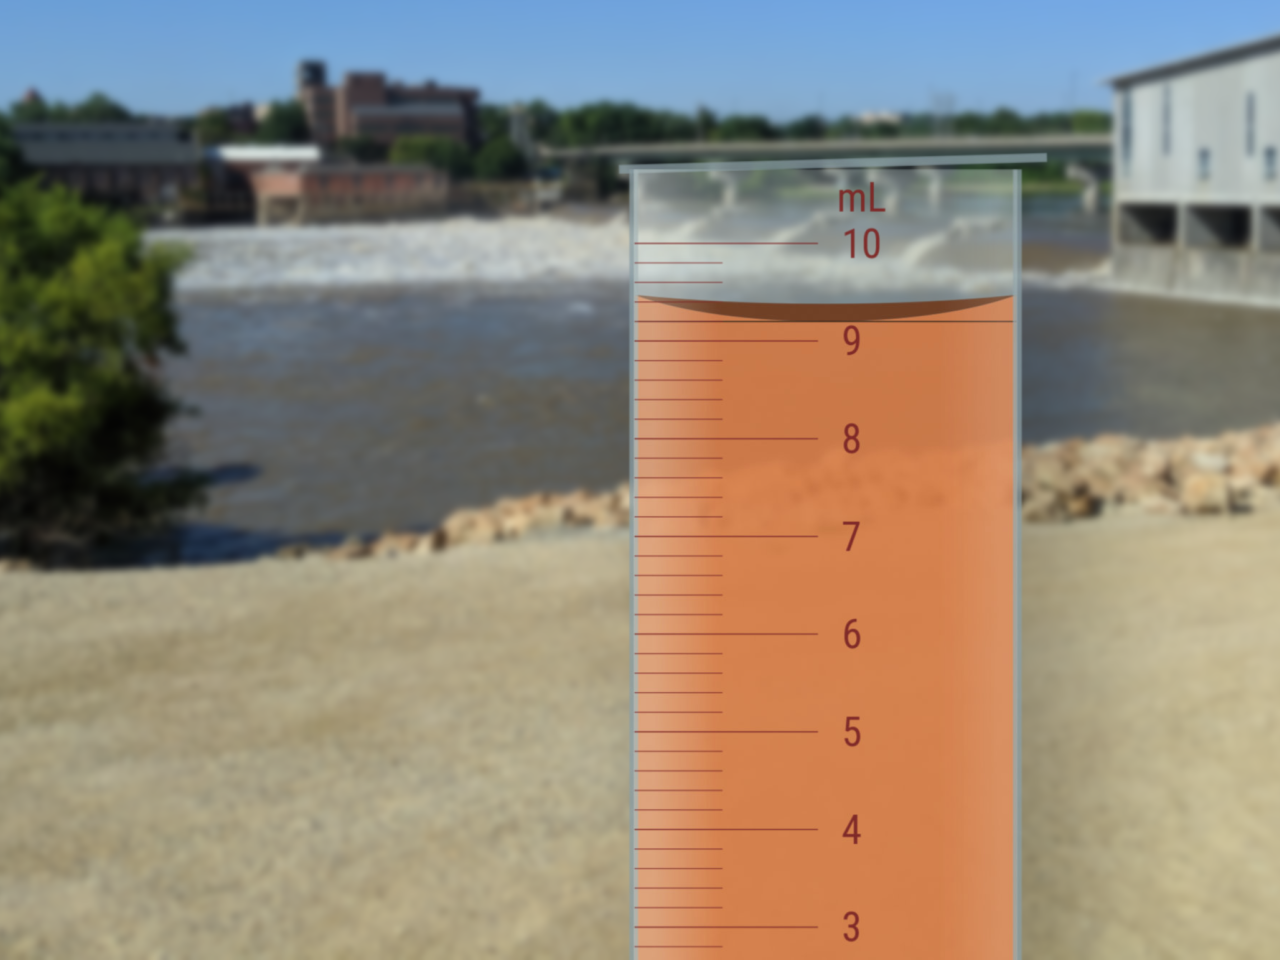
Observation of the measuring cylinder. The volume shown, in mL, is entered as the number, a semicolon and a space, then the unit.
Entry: 9.2; mL
